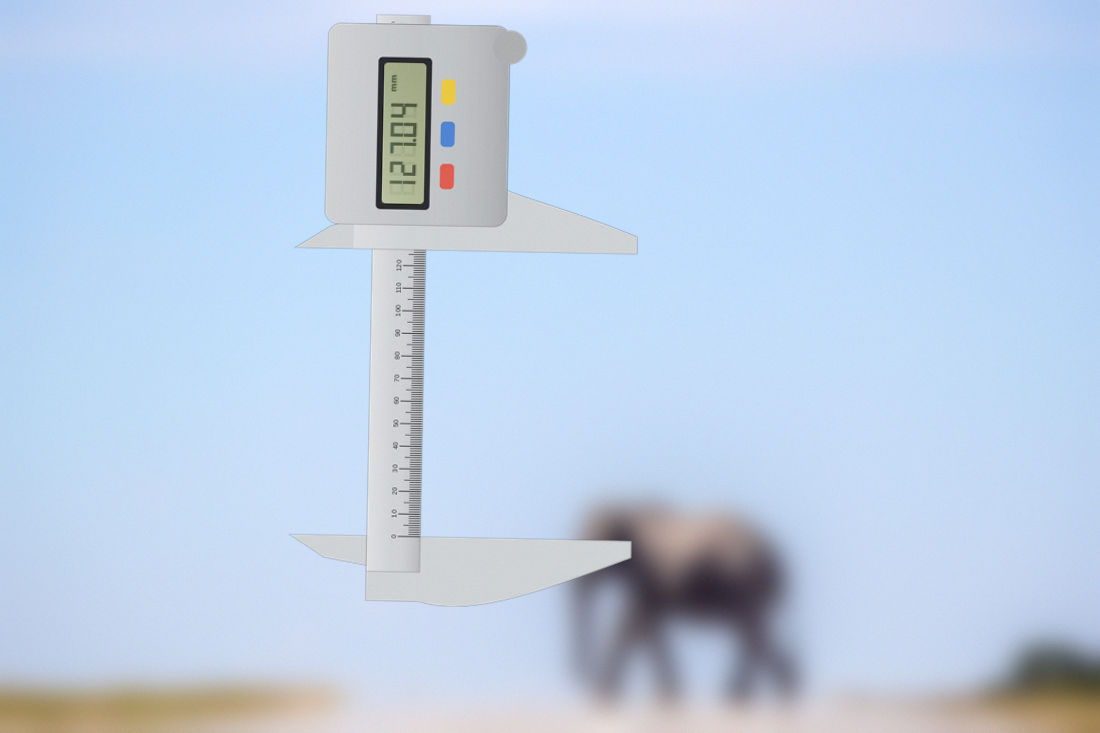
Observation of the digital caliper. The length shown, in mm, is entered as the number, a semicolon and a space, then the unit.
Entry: 127.04; mm
